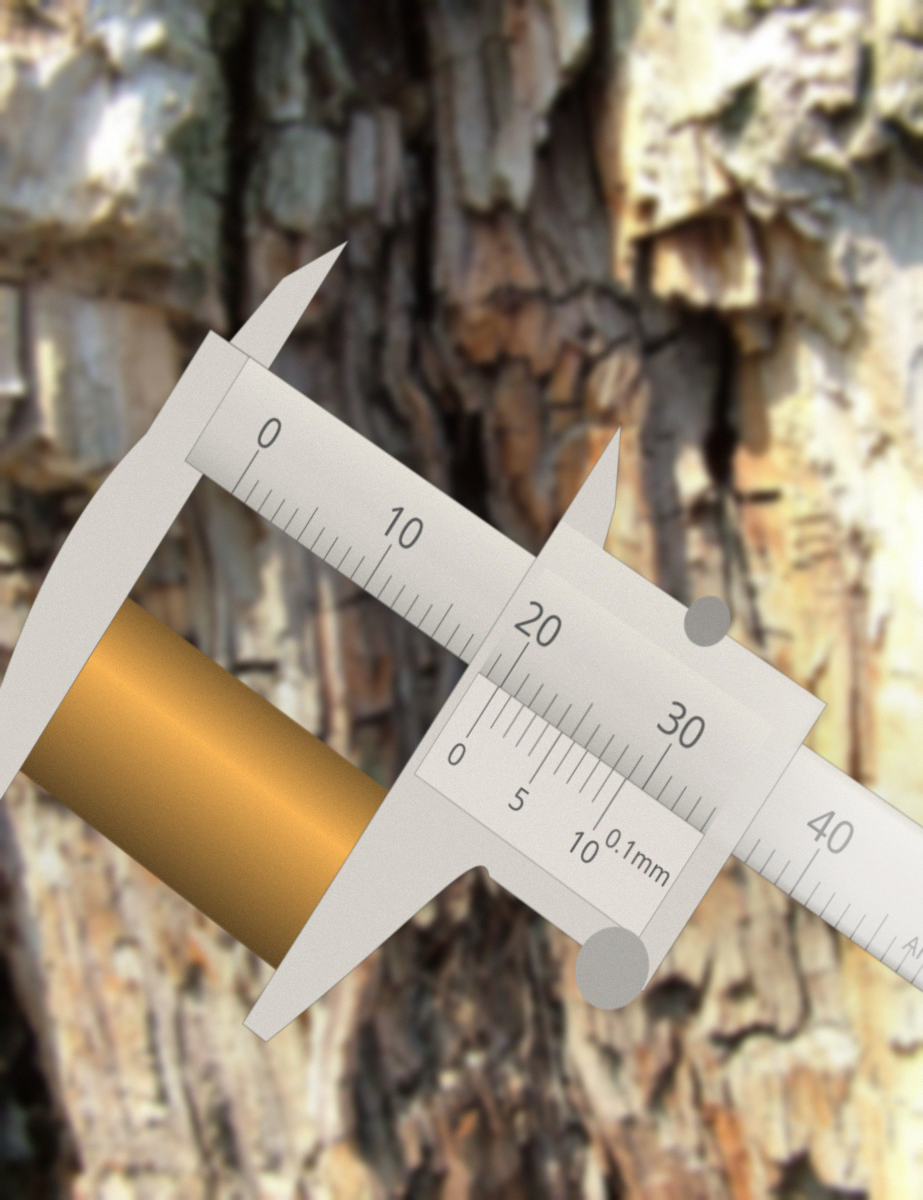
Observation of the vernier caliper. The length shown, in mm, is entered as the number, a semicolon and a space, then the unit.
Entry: 19.9; mm
